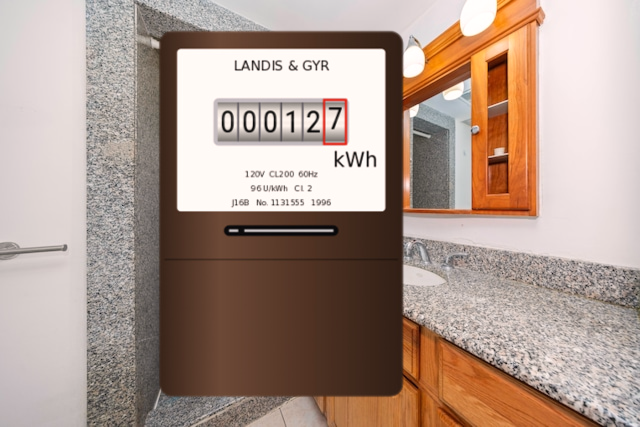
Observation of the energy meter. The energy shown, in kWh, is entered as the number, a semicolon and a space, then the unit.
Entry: 12.7; kWh
